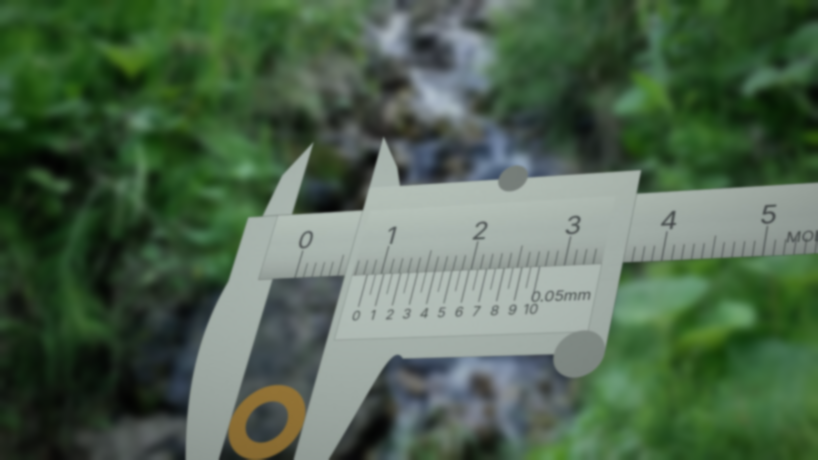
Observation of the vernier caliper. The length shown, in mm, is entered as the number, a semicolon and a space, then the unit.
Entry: 8.4; mm
